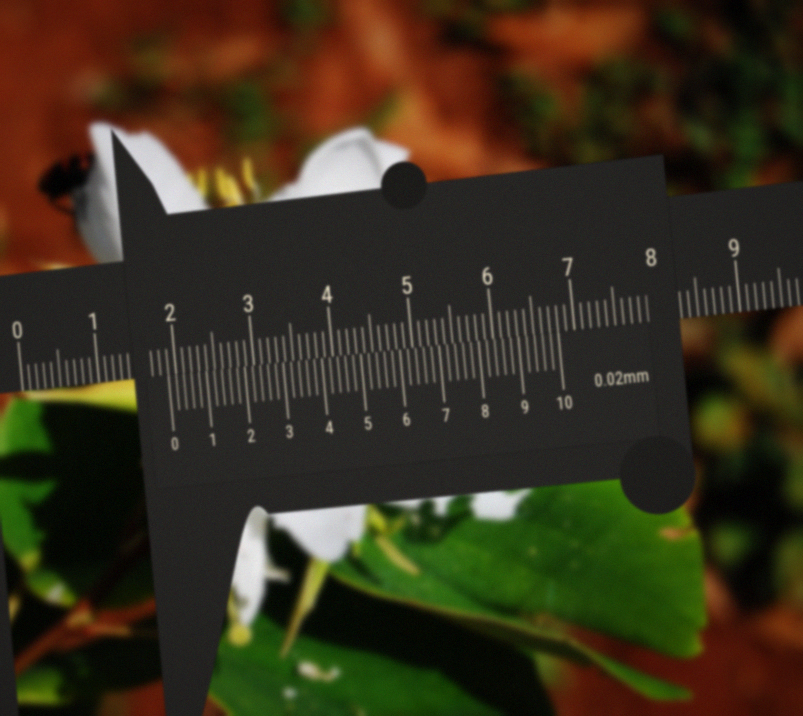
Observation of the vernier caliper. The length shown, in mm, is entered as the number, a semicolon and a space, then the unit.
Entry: 19.0; mm
